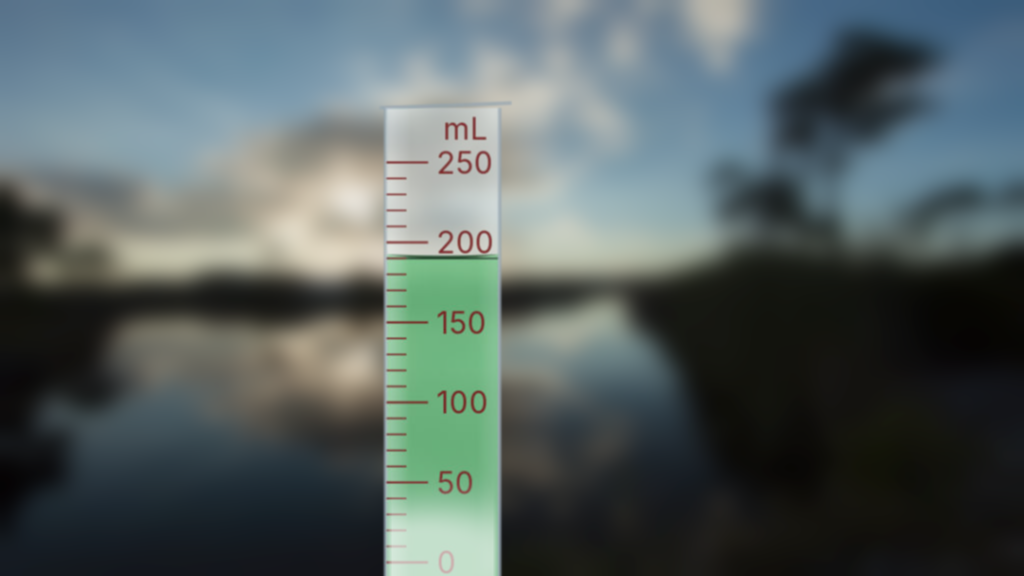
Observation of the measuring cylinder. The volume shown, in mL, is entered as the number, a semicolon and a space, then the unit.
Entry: 190; mL
